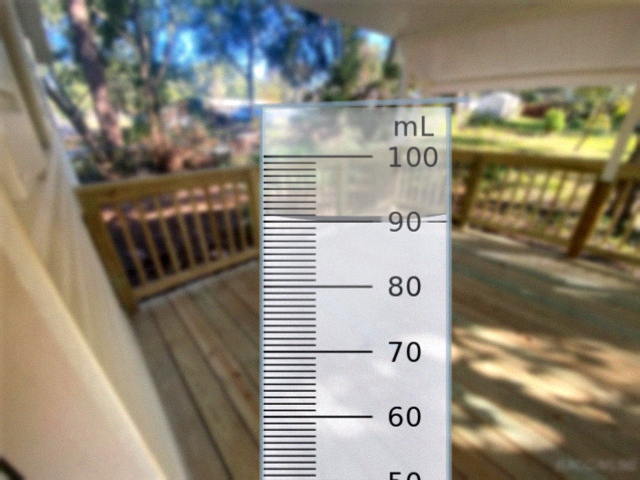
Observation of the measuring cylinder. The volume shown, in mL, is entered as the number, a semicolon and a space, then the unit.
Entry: 90; mL
